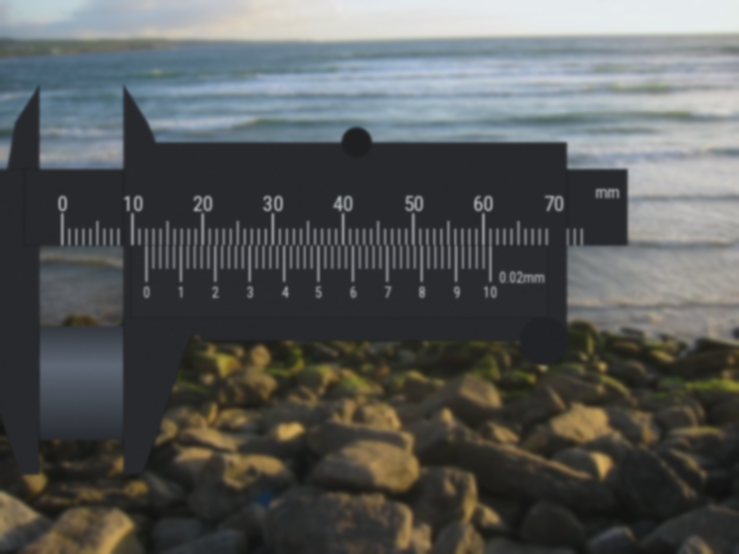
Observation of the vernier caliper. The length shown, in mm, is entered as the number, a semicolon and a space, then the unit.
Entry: 12.0; mm
